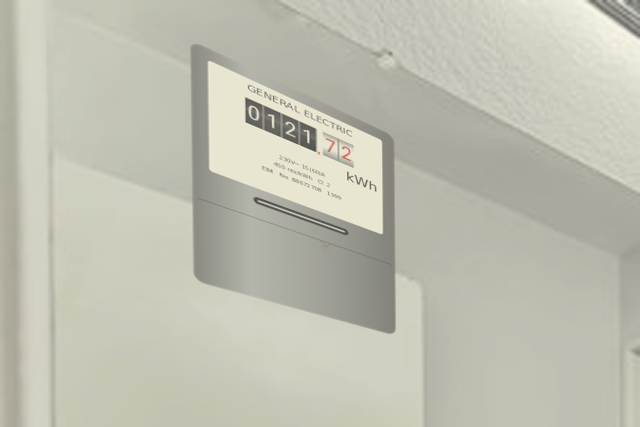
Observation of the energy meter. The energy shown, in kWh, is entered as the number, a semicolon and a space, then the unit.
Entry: 121.72; kWh
